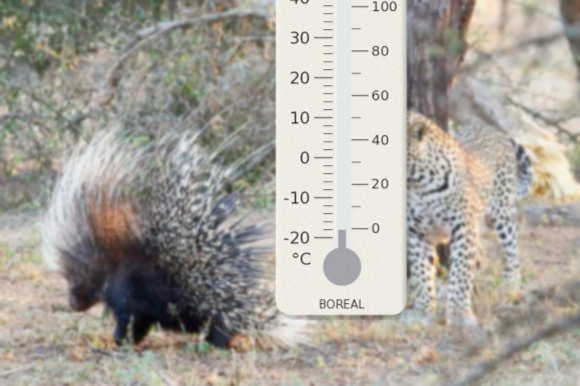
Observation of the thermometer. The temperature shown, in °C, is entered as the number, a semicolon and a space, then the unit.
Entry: -18; °C
